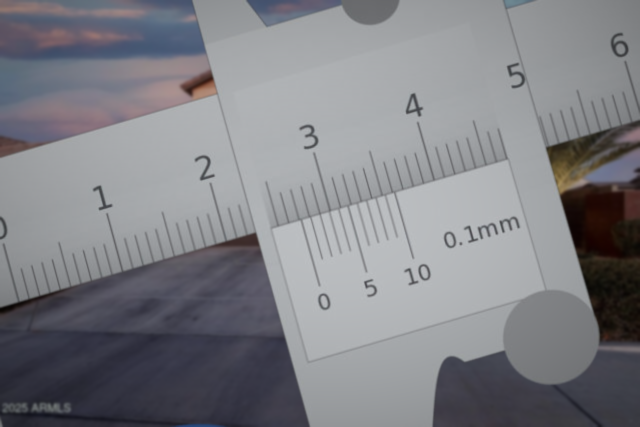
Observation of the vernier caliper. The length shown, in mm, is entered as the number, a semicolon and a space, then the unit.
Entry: 27.2; mm
